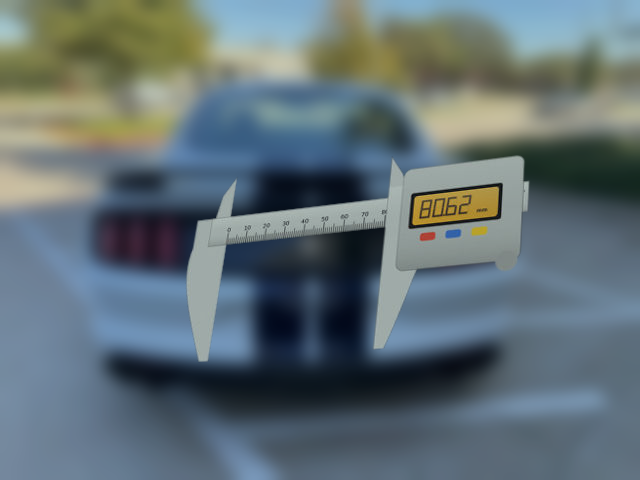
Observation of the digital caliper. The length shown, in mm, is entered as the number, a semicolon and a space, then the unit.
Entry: 80.62; mm
